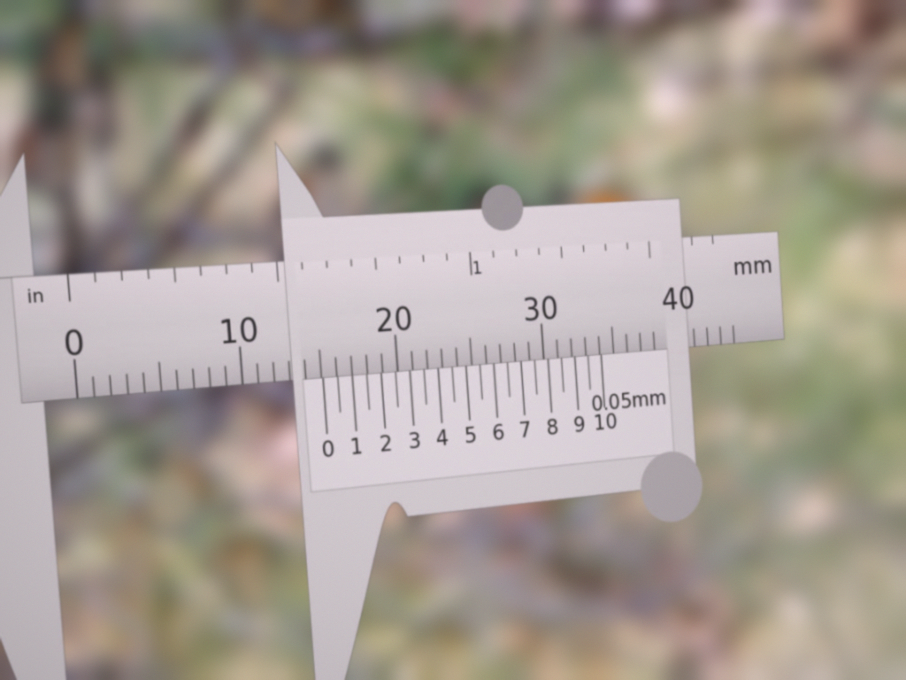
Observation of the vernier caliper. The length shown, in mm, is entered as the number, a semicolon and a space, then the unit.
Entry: 15.1; mm
